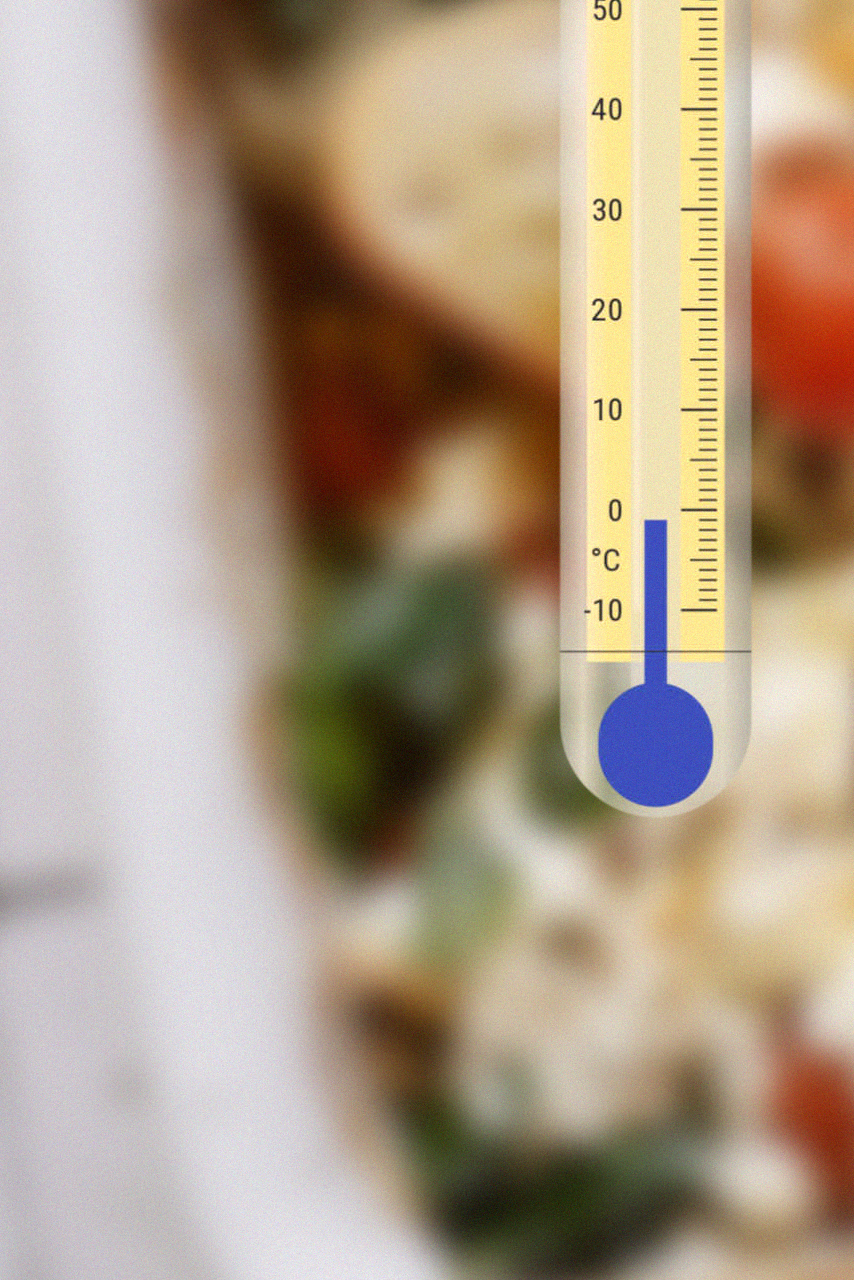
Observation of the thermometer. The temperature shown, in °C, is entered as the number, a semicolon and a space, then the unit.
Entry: -1; °C
